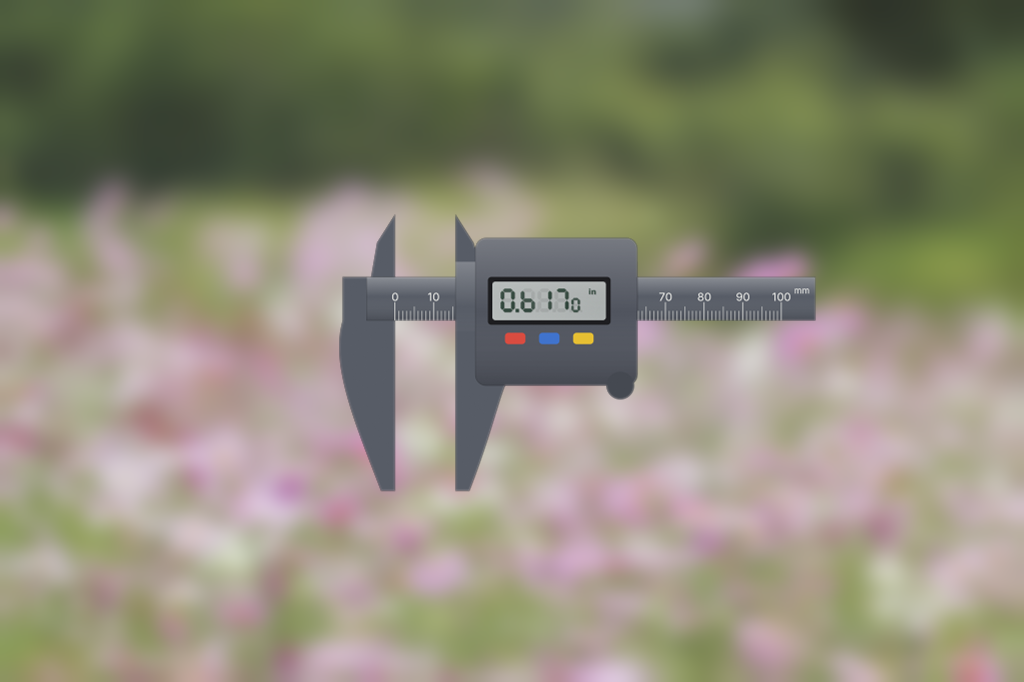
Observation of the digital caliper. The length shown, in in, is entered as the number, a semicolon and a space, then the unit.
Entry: 0.6170; in
